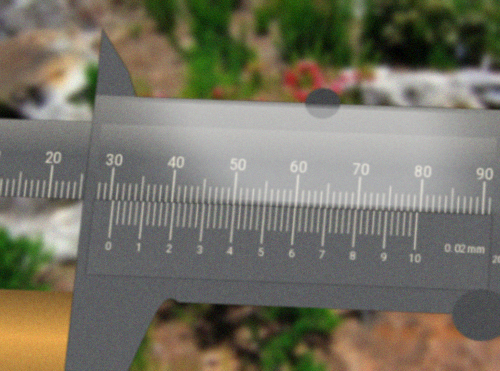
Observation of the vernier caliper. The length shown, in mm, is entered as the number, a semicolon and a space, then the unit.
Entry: 30.5; mm
